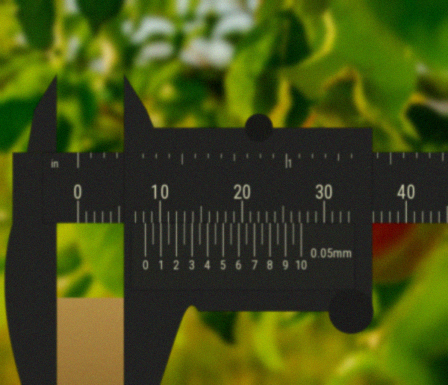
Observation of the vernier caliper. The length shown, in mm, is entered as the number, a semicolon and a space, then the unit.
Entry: 8.2; mm
